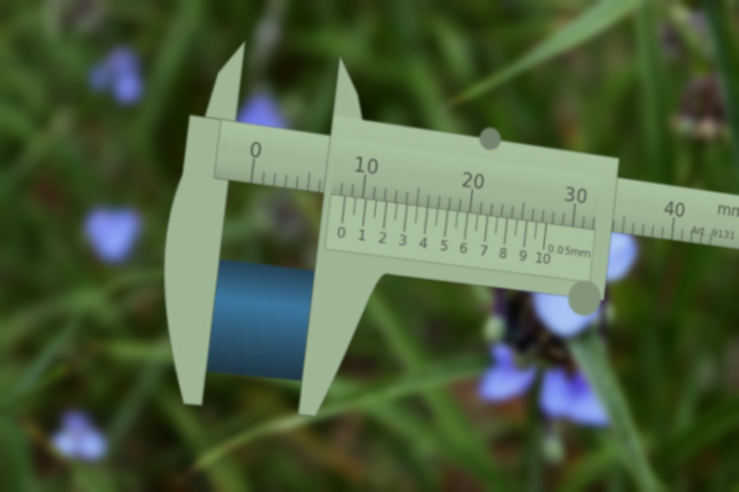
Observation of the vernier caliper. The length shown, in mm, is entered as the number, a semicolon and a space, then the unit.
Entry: 8.4; mm
